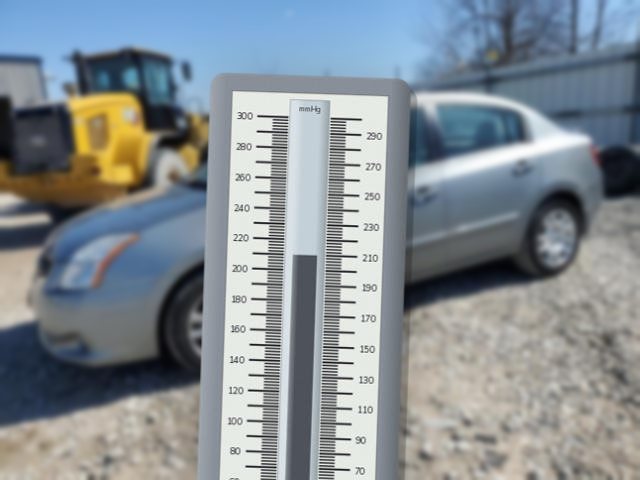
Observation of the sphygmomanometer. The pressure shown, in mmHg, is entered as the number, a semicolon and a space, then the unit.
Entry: 210; mmHg
